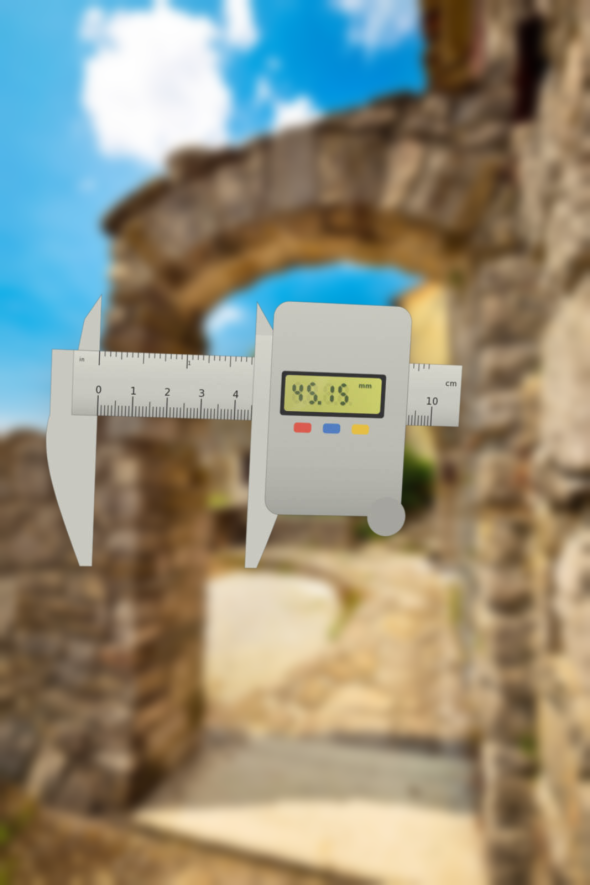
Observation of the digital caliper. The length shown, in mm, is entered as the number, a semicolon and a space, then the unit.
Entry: 45.15; mm
